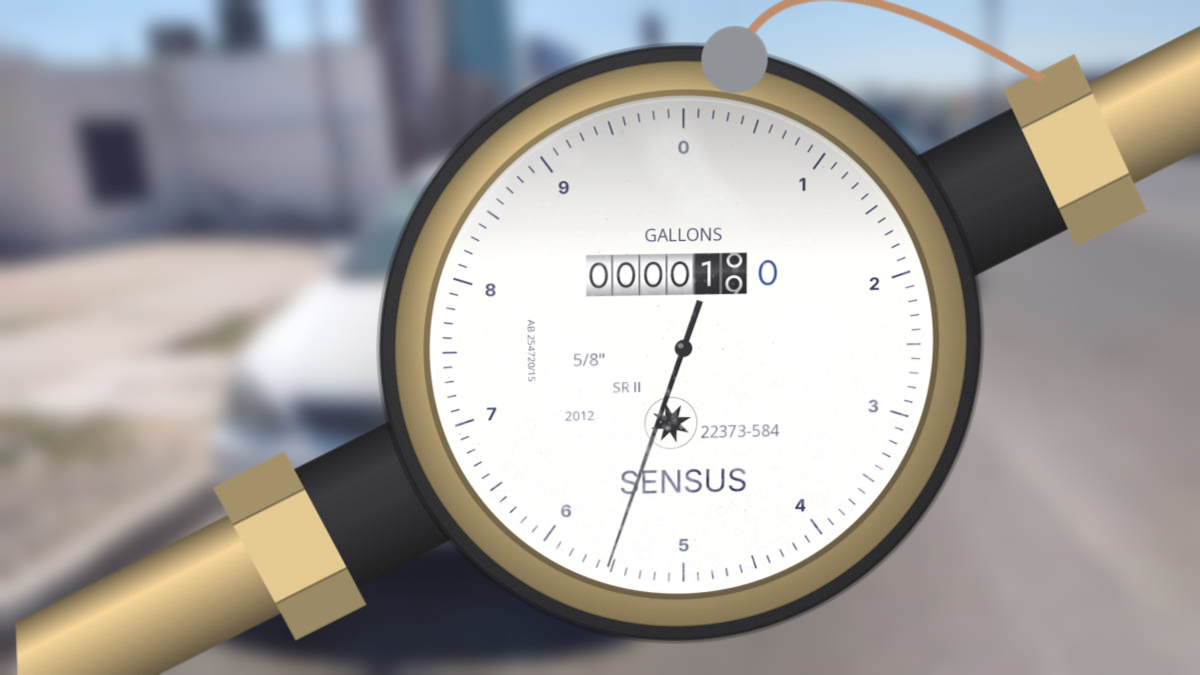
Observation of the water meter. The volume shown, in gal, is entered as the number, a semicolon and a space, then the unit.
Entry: 185.5; gal
